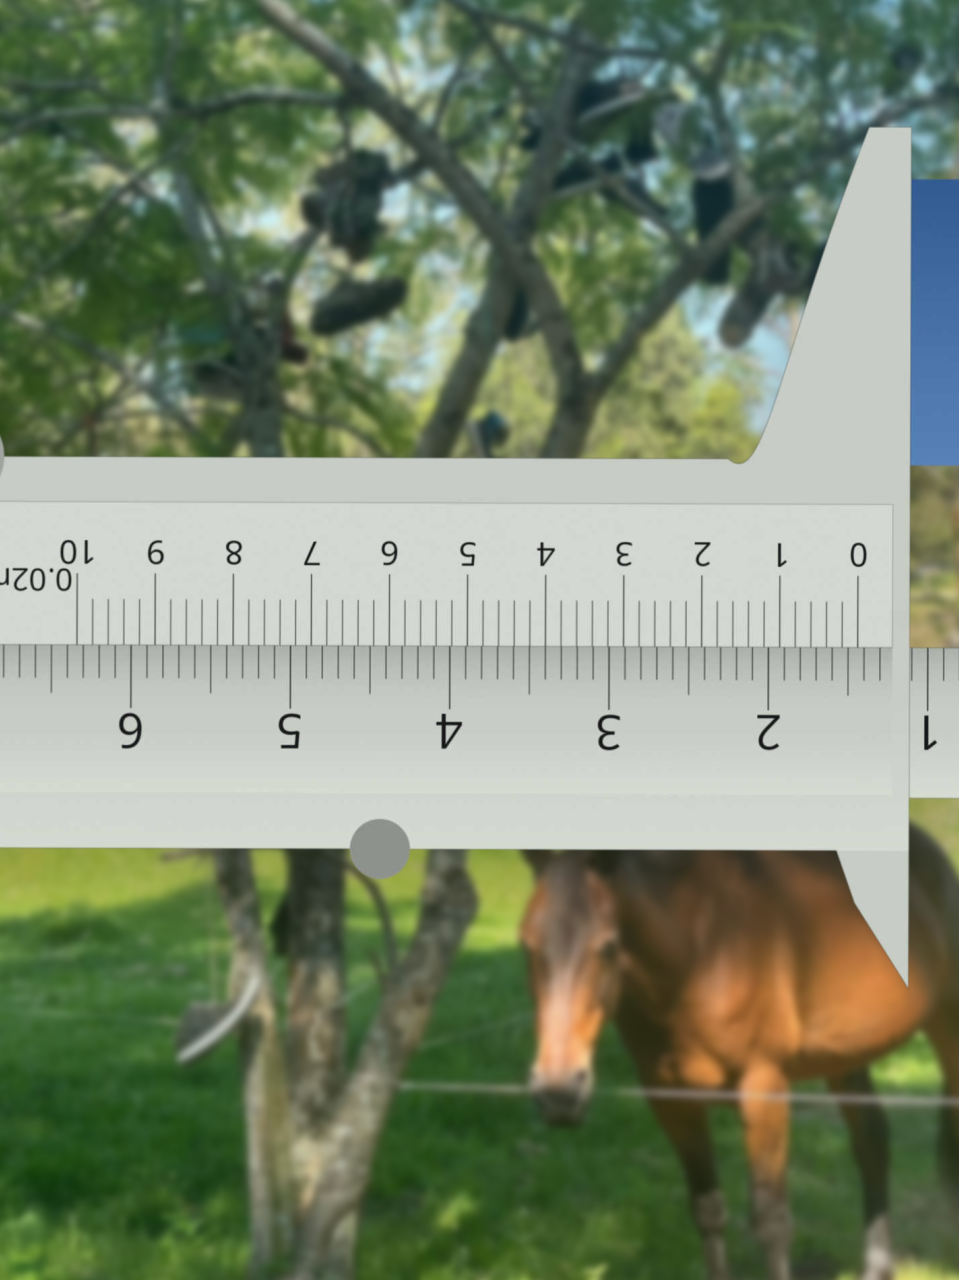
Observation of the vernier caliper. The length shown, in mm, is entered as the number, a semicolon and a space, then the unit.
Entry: 14.4; mm
